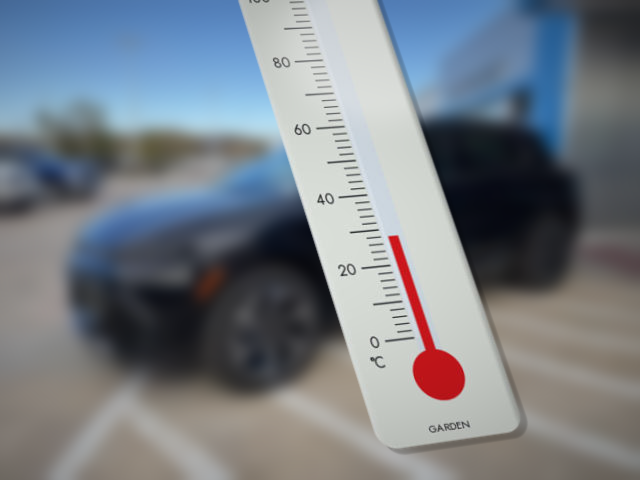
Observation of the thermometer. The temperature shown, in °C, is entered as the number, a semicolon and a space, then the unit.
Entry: 28; °C
